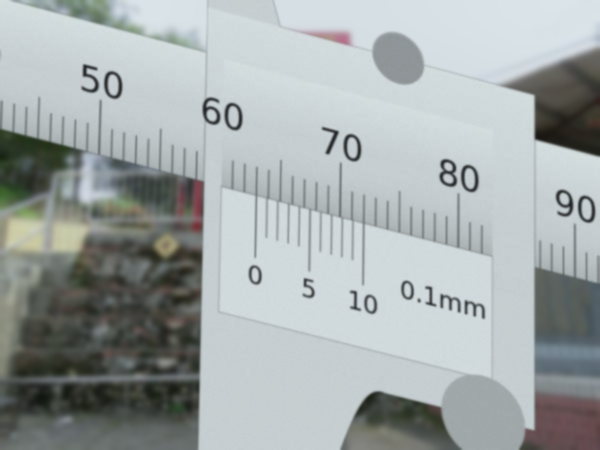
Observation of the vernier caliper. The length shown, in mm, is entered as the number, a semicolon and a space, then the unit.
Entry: 63.0; mm
